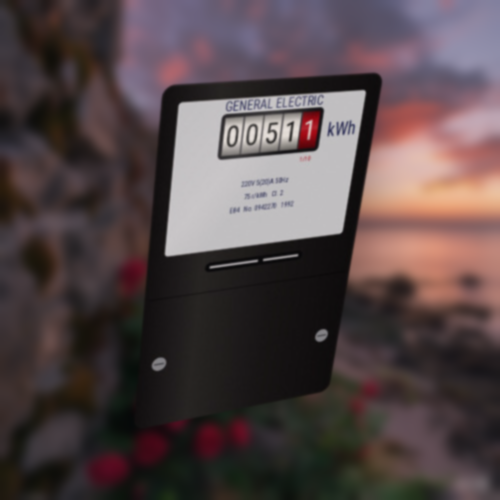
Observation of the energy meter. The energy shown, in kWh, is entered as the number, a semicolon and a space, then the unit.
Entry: 51.1; kWh
